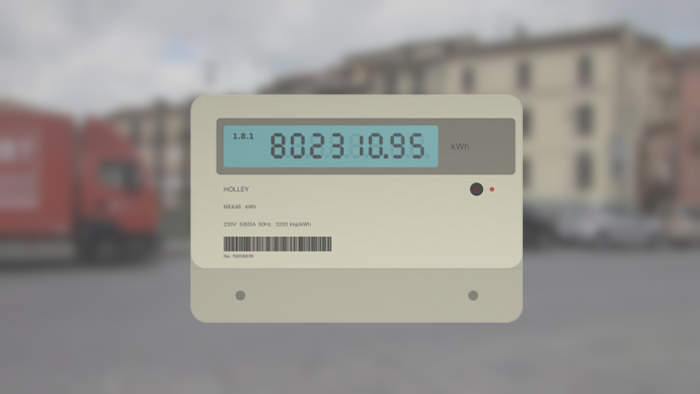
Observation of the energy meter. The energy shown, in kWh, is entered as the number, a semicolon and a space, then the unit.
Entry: 802310.95; kWh
